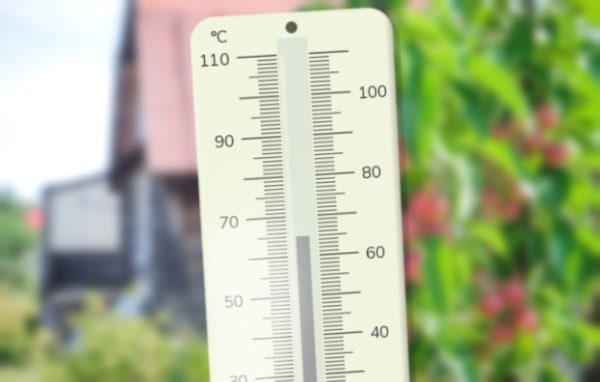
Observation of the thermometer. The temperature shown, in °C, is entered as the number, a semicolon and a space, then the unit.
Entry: 65; °C
